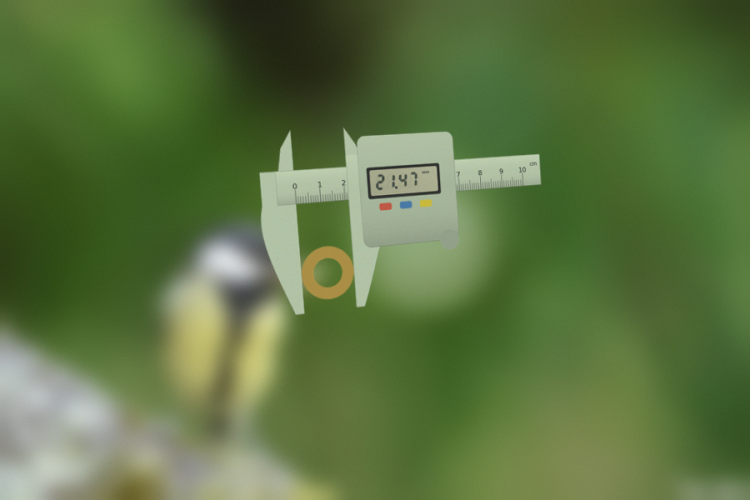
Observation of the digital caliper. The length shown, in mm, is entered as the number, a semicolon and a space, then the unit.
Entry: 21.47; mm
